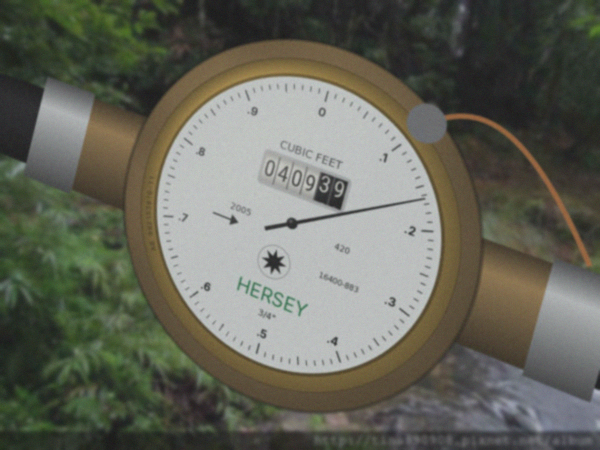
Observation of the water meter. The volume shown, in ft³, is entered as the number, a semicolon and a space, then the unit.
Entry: 40939.16; ft³
